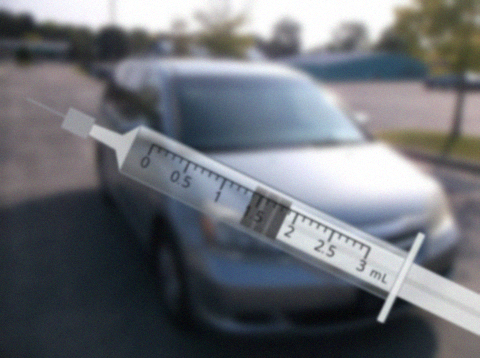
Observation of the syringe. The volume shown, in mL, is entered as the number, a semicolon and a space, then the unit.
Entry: 1.4; mL
